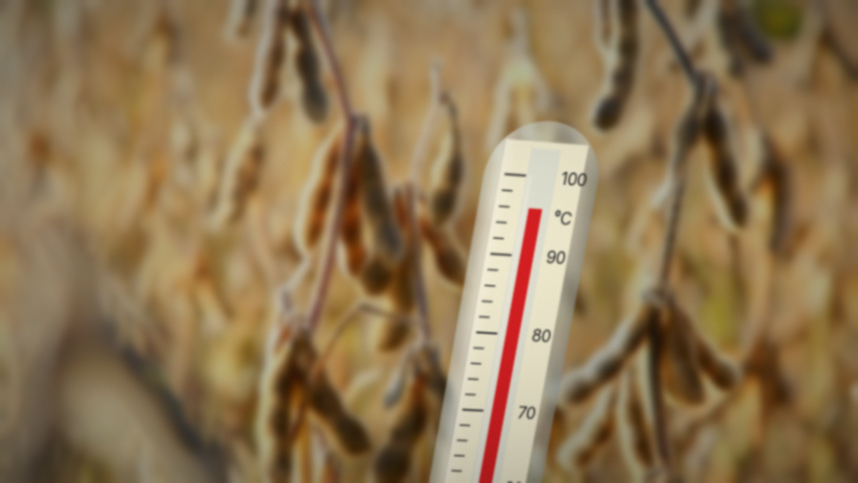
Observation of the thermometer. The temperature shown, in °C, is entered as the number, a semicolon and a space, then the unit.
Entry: 96; °C
